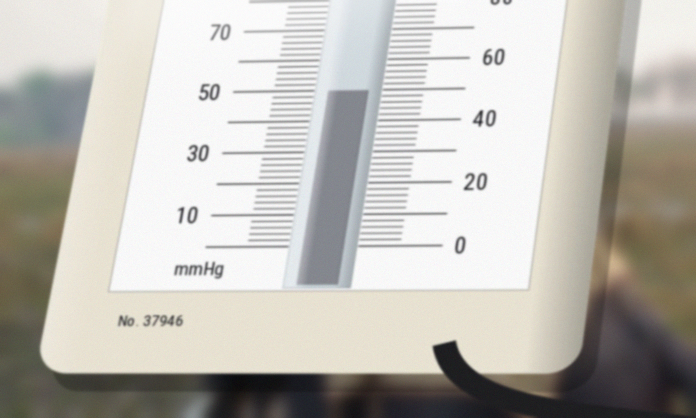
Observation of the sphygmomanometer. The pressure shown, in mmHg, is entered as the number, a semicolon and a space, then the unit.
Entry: 50; mmHg
